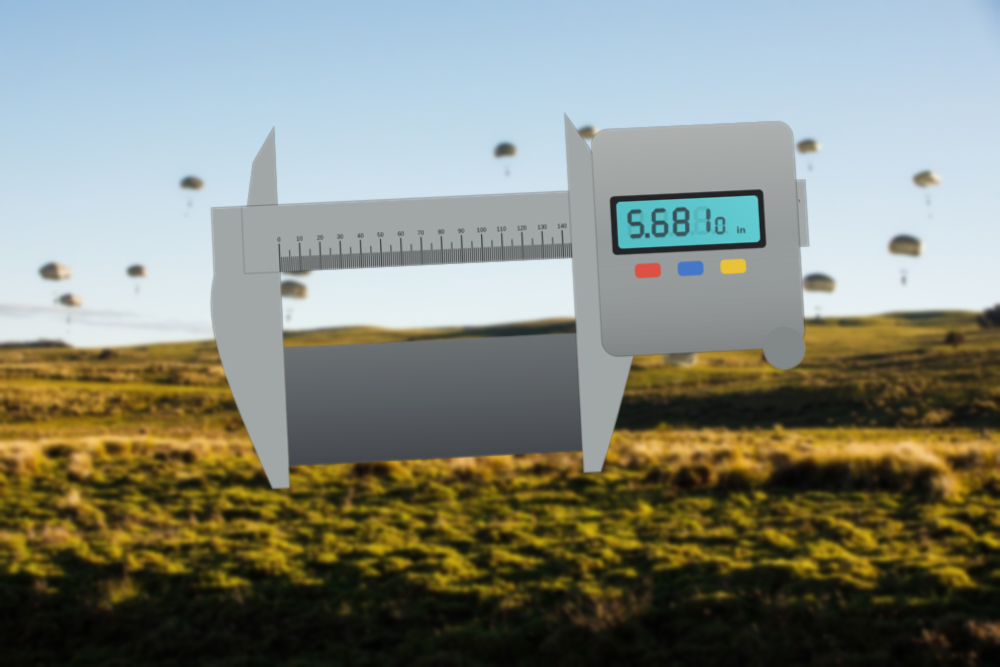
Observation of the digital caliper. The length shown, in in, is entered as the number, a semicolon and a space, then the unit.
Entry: 5.6810; in
